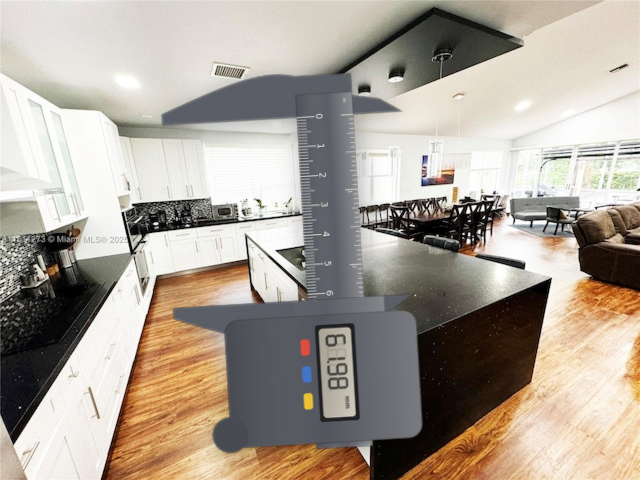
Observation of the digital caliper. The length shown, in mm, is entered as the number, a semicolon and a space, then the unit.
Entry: 61.98; mm
